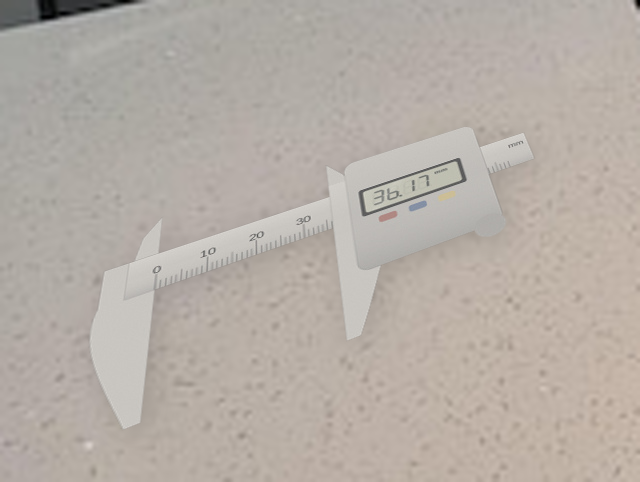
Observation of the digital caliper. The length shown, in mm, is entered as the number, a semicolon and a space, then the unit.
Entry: 36.17; mm
